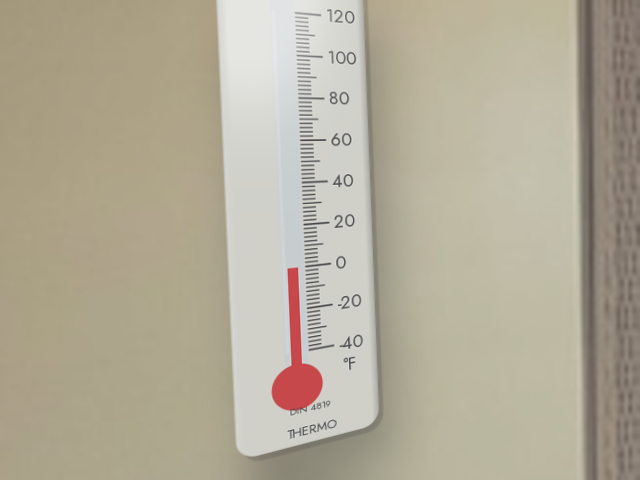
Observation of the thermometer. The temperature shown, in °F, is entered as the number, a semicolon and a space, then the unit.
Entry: 0; °F
